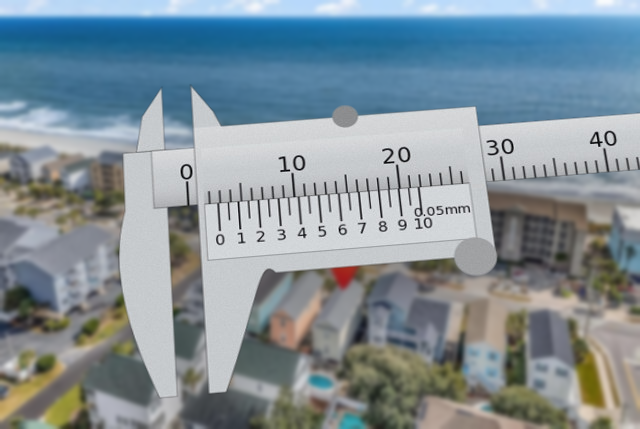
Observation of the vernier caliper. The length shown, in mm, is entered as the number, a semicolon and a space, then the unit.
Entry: 2.8; mm
